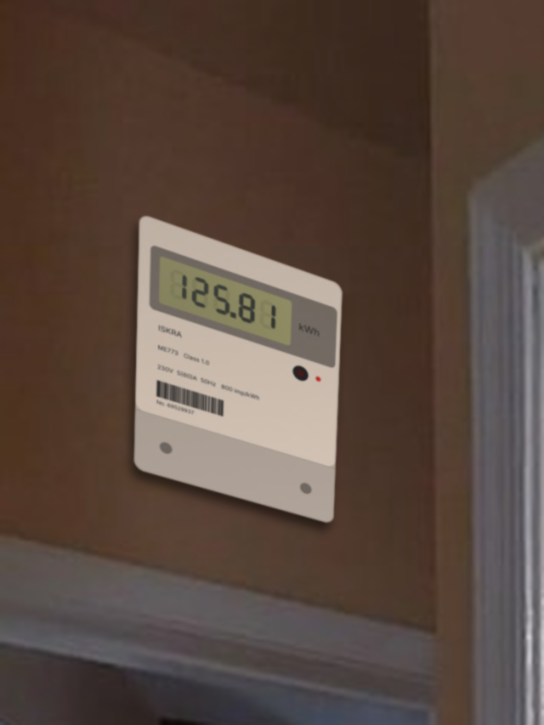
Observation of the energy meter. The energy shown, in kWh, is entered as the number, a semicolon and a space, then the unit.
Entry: 125.81; kWh
